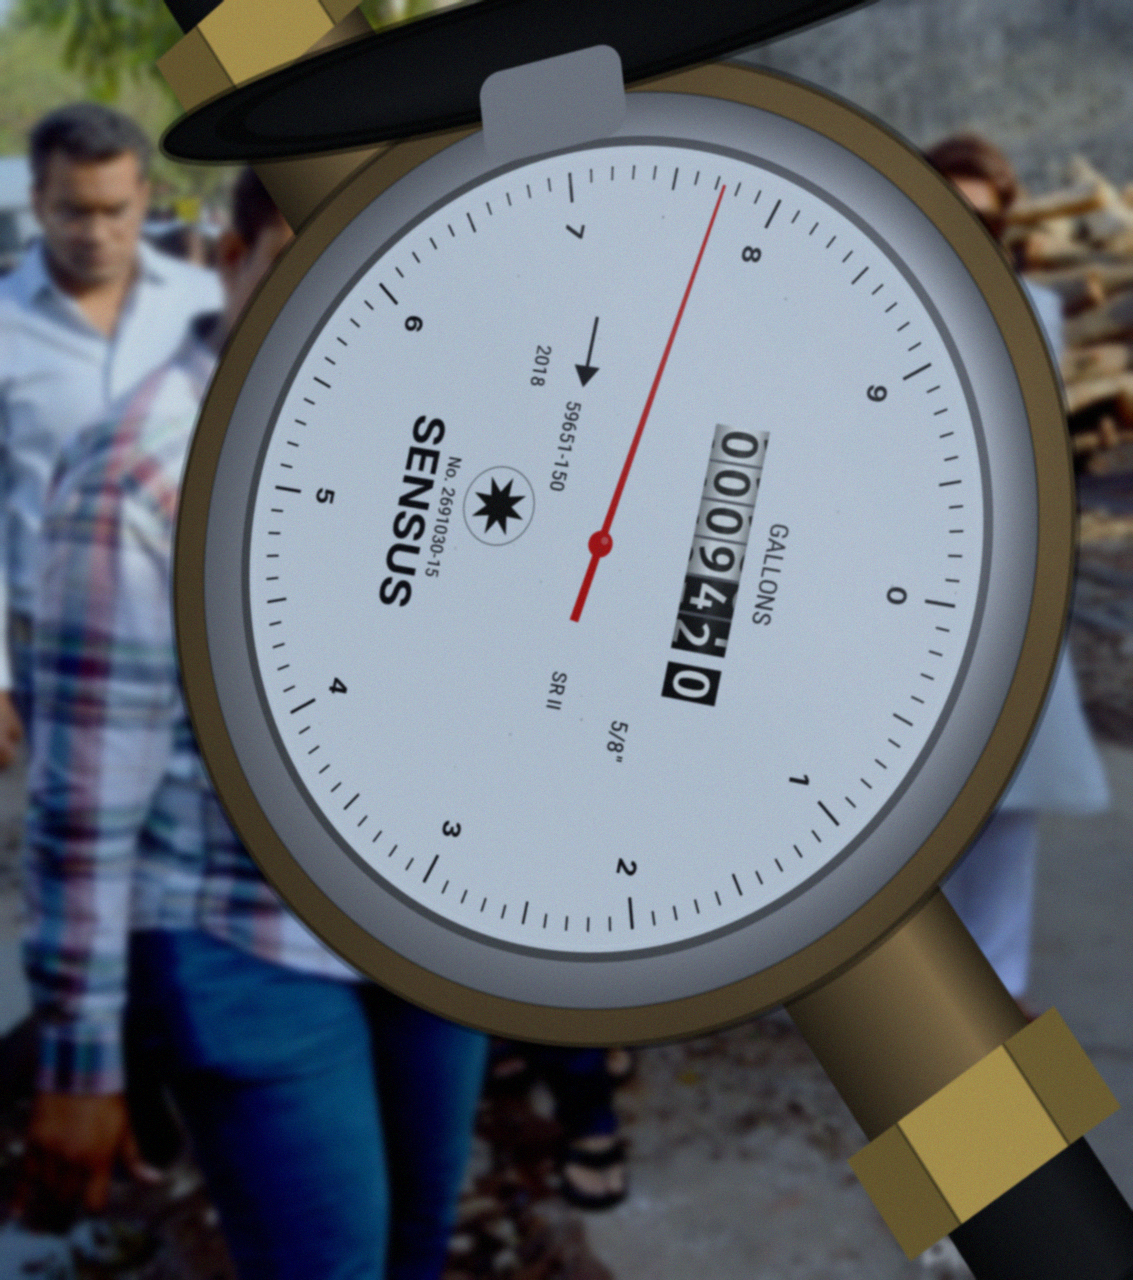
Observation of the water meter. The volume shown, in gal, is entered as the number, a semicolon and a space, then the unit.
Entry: 9417.7; gal
